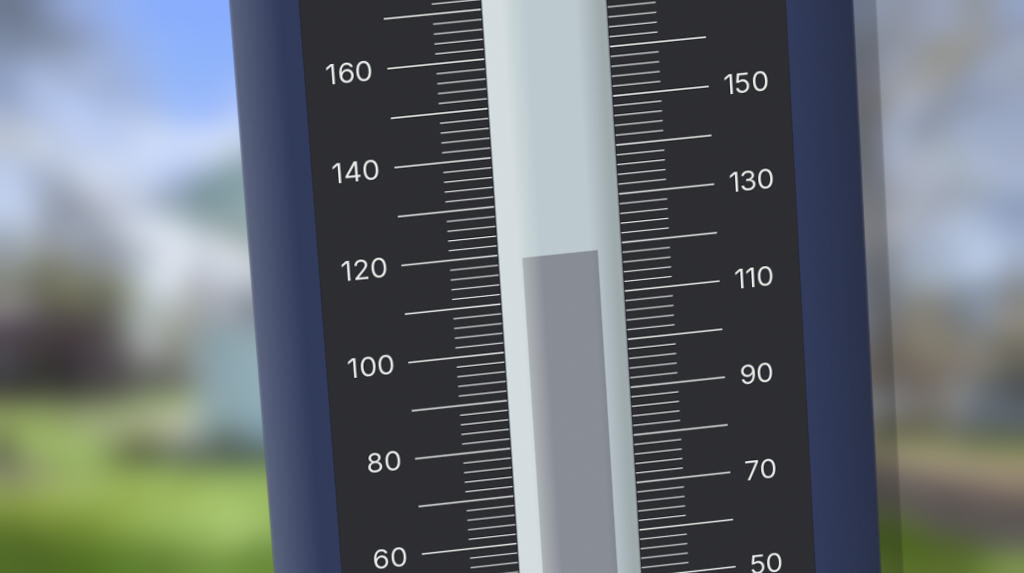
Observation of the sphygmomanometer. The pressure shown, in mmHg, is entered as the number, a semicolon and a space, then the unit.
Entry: 119; mmHg
